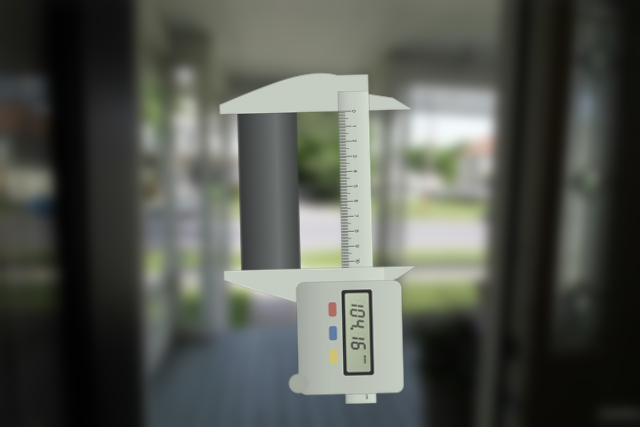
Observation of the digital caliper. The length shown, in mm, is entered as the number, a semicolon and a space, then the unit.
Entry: 104.16; mm
